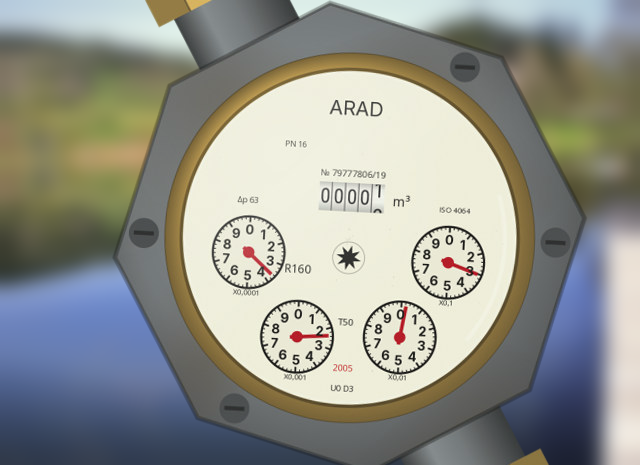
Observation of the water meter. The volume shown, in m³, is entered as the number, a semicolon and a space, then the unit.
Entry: 1.3023; m³
